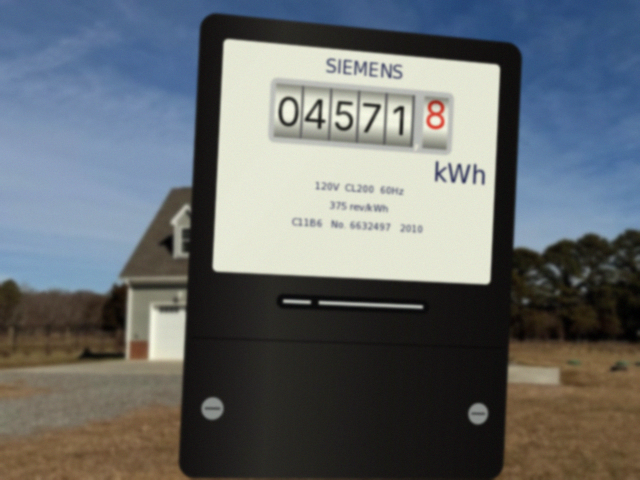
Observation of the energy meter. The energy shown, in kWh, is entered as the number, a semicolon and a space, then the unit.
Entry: 4571.8; kWh
